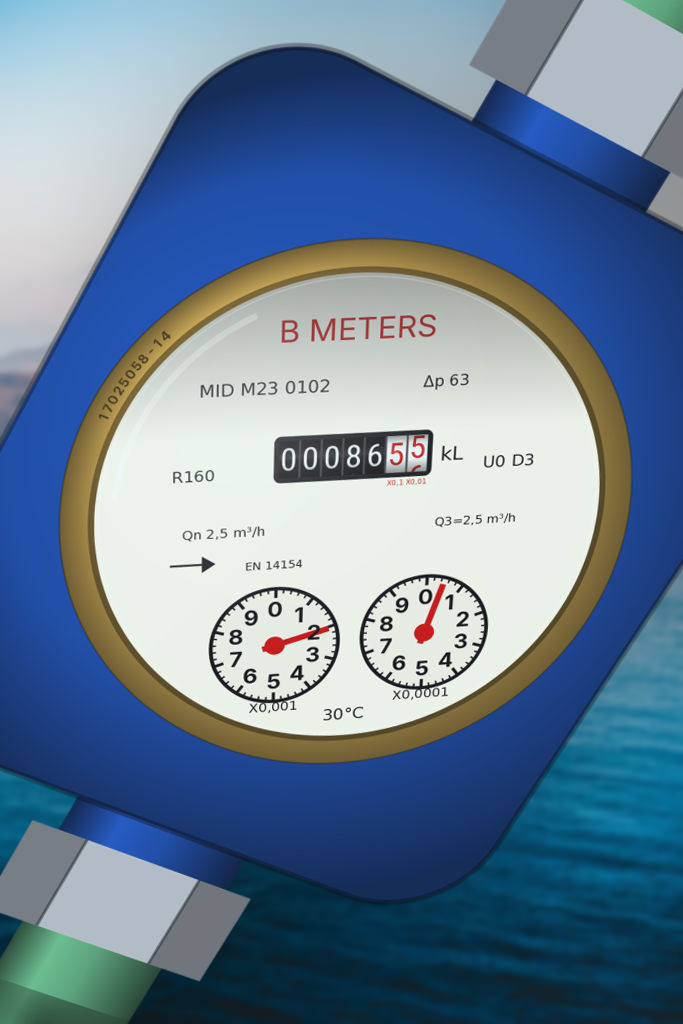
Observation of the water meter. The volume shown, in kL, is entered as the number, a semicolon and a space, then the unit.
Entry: 86.5520; kL
